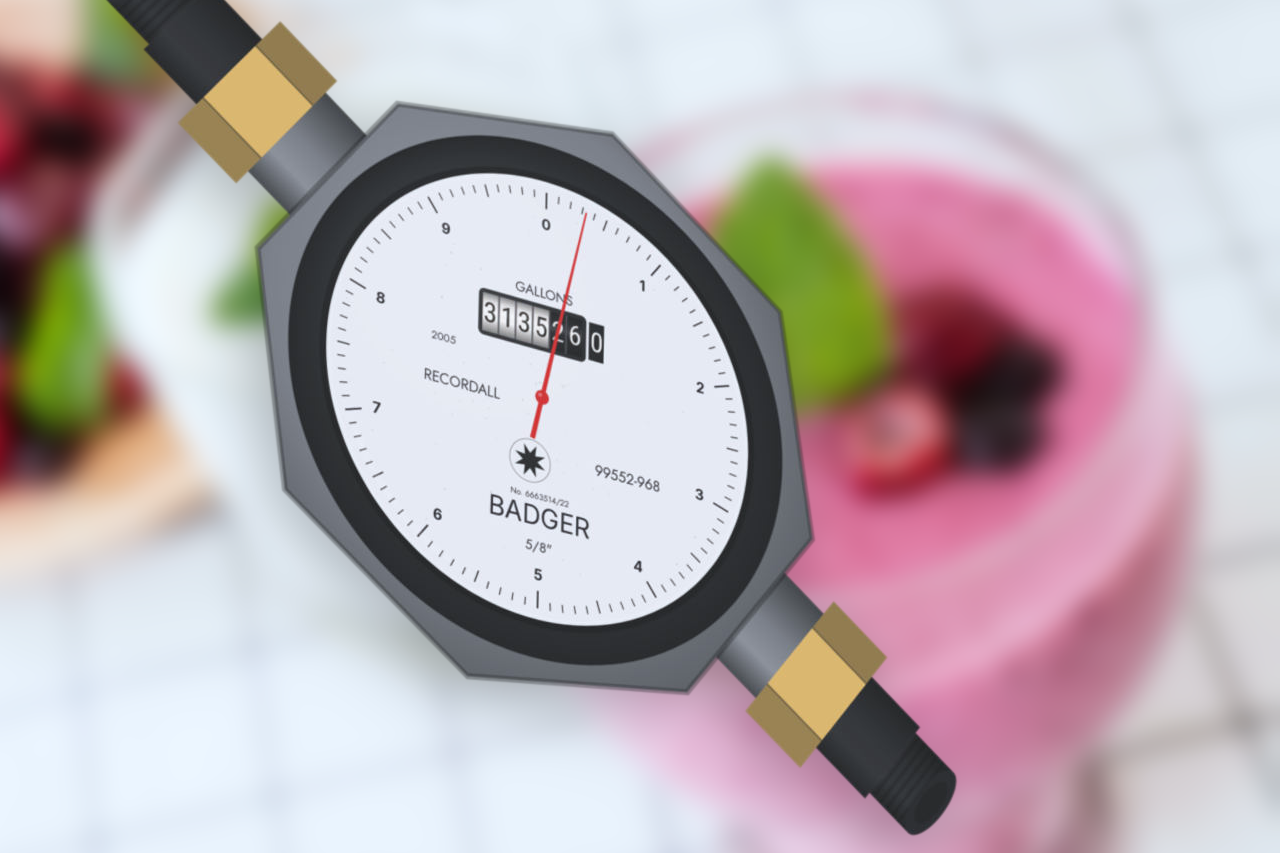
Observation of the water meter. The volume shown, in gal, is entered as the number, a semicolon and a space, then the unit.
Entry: 3135260.3; gal
